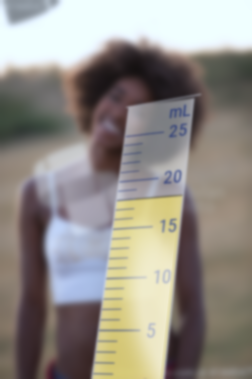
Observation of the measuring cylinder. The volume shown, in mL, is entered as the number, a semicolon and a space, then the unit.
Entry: 18; mL
